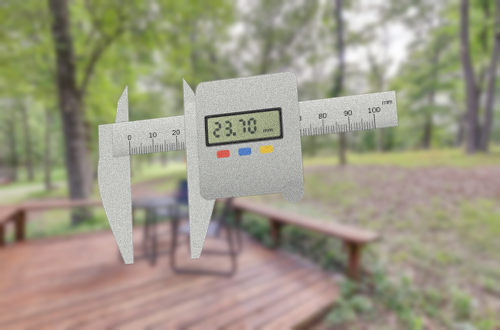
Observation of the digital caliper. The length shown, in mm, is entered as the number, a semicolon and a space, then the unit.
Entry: 23.70; mm
